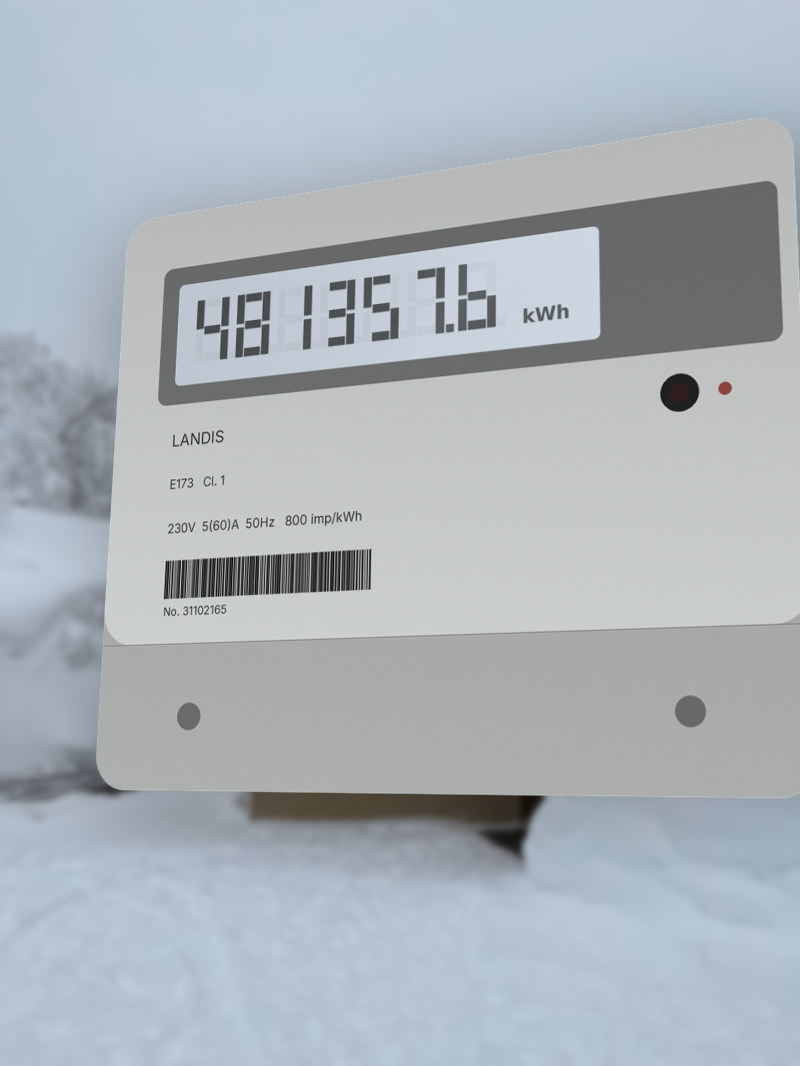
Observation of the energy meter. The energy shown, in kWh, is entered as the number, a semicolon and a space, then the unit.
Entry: 481357.6; kWh
